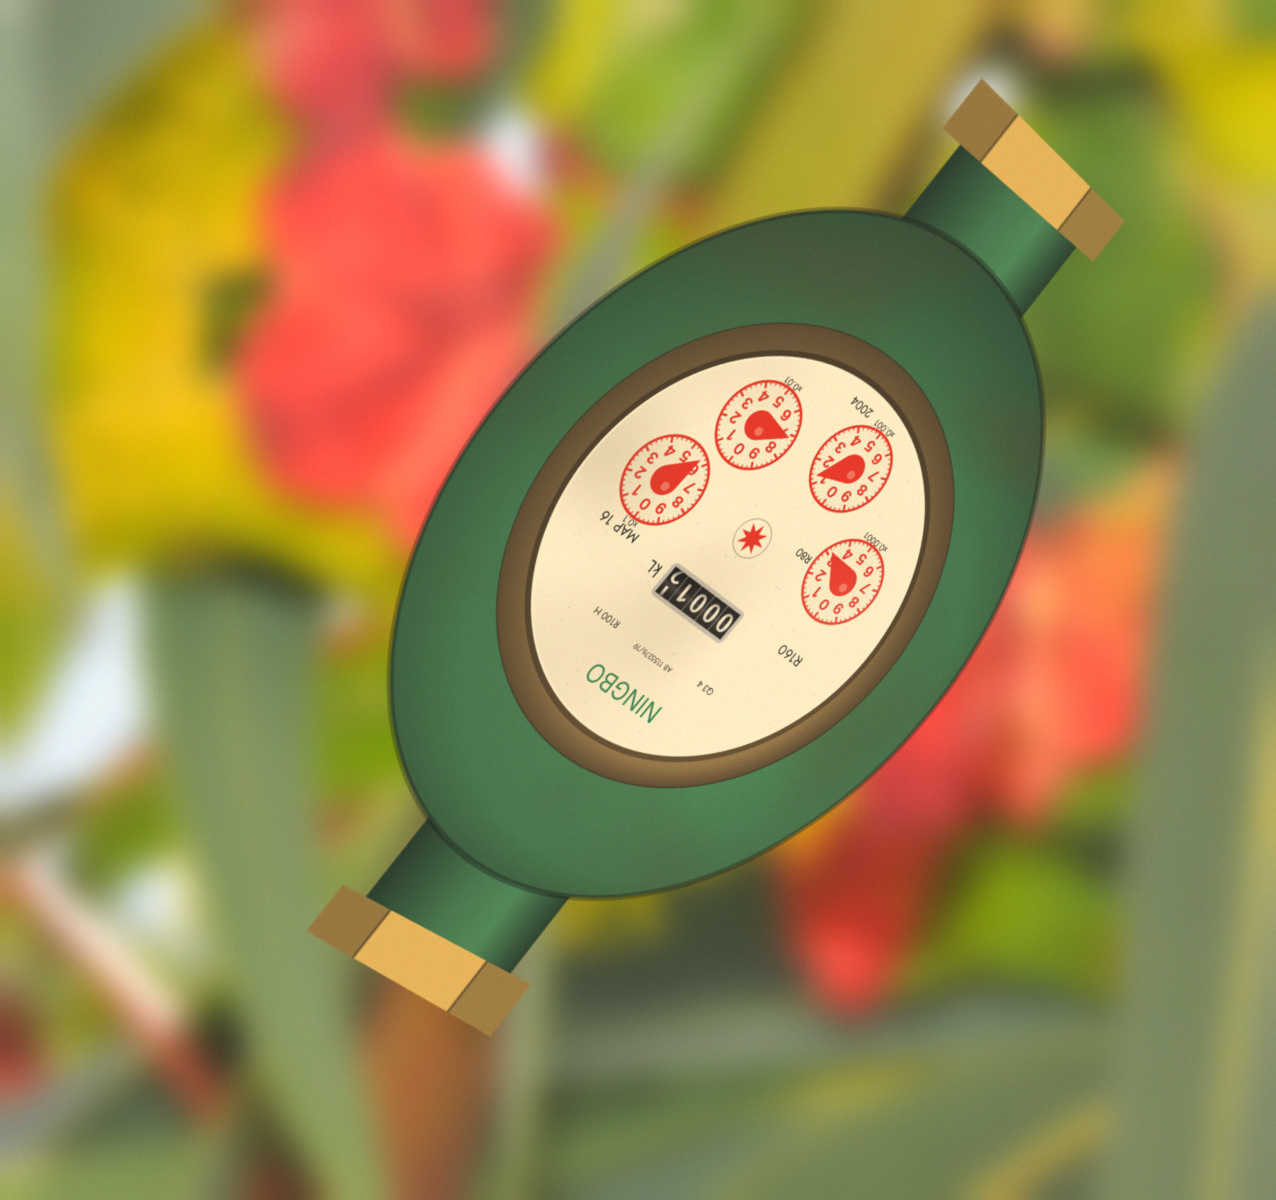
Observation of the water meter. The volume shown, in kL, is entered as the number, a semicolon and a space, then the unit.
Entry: 11.5713; kL
